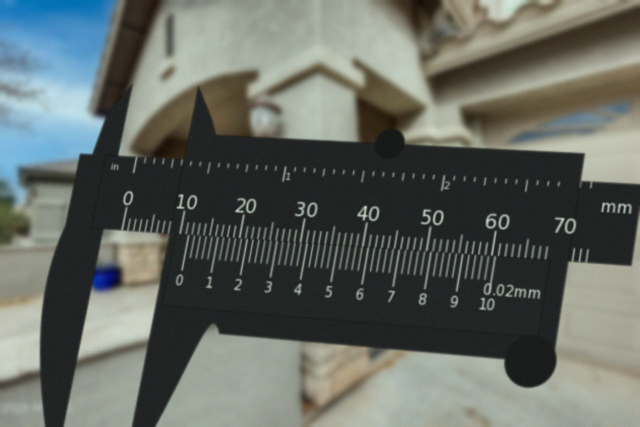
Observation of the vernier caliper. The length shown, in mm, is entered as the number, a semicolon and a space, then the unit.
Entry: 11.5; mm
